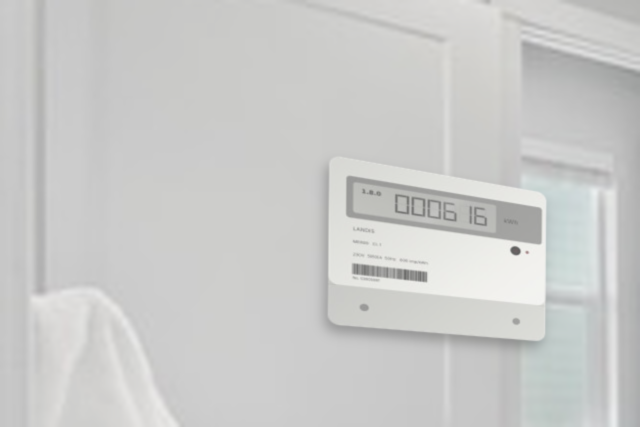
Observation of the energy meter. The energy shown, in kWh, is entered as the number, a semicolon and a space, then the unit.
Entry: 616; kWh
